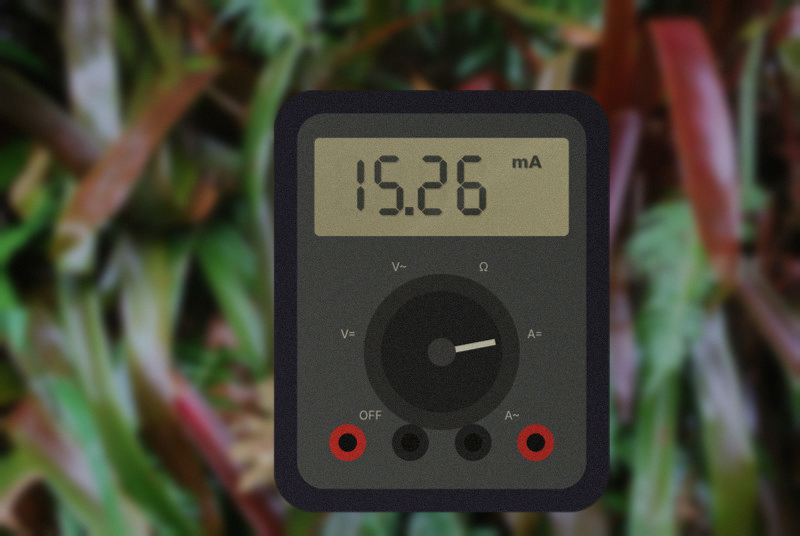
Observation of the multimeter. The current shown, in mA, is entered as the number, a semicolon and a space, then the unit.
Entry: 15.26; mA
